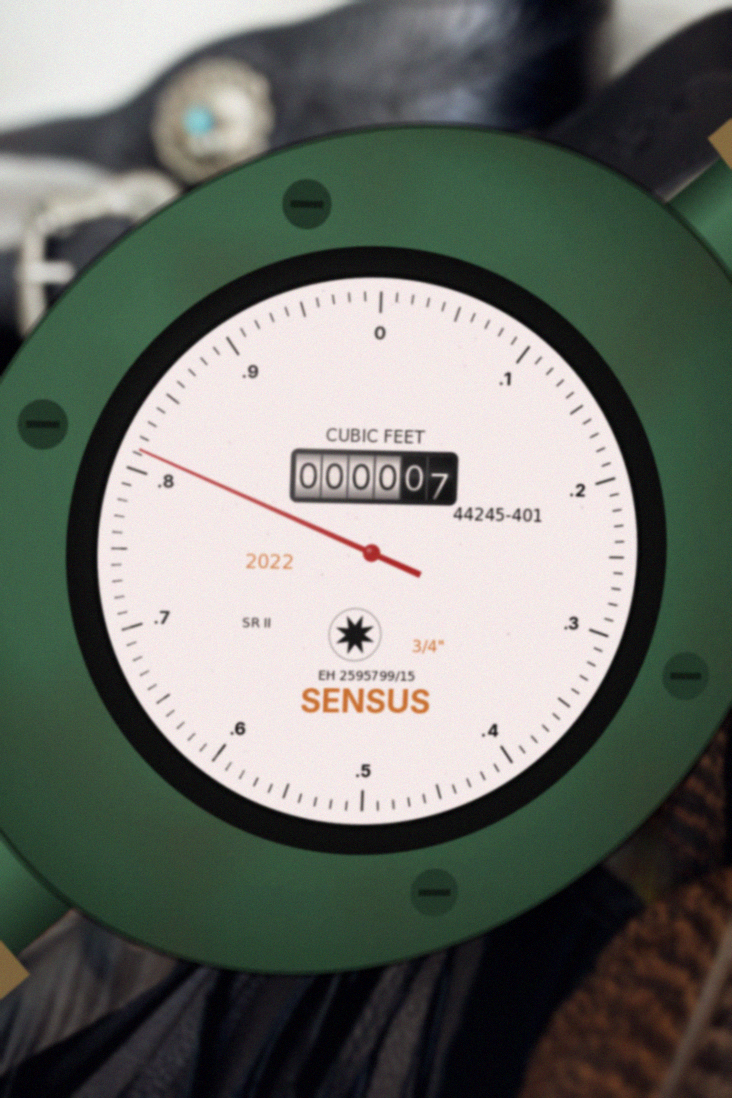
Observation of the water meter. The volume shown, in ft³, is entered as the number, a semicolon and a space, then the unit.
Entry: 6.81; ft³
